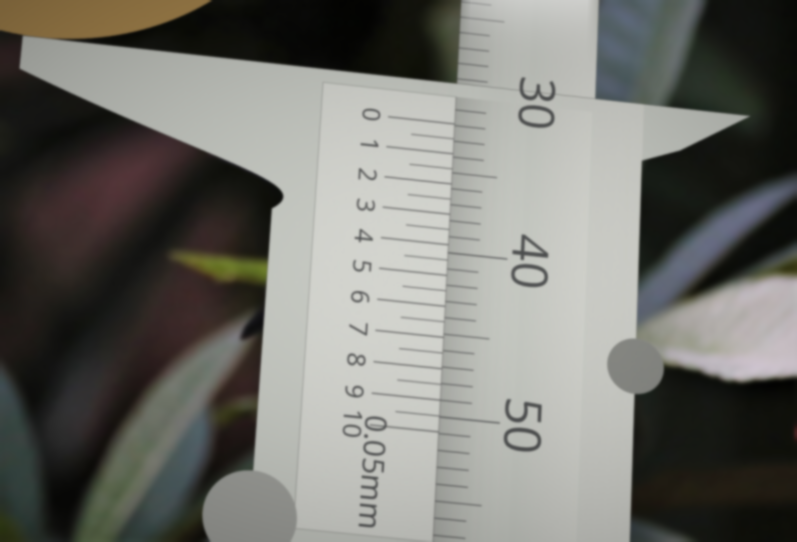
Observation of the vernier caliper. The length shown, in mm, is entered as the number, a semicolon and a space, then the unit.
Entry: 31.9; mm
